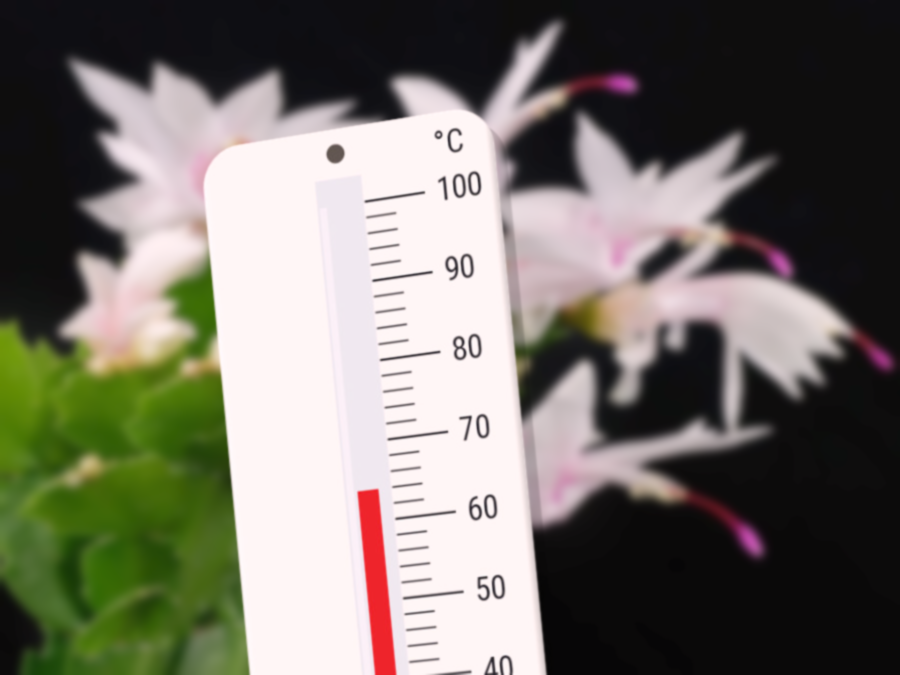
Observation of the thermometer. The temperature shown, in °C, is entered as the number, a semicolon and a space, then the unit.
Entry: 64; °C
